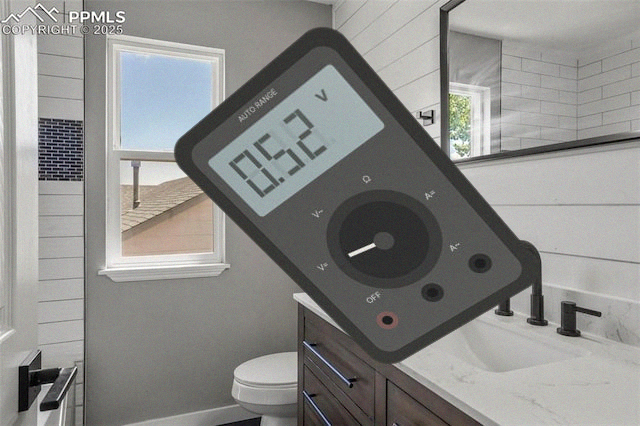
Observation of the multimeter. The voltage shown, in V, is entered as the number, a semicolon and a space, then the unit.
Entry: 0.52; V
